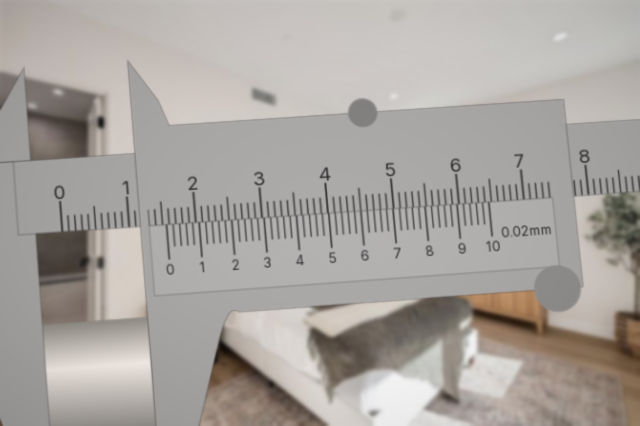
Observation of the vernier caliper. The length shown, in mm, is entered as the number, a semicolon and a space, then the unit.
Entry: 15.6; mm
